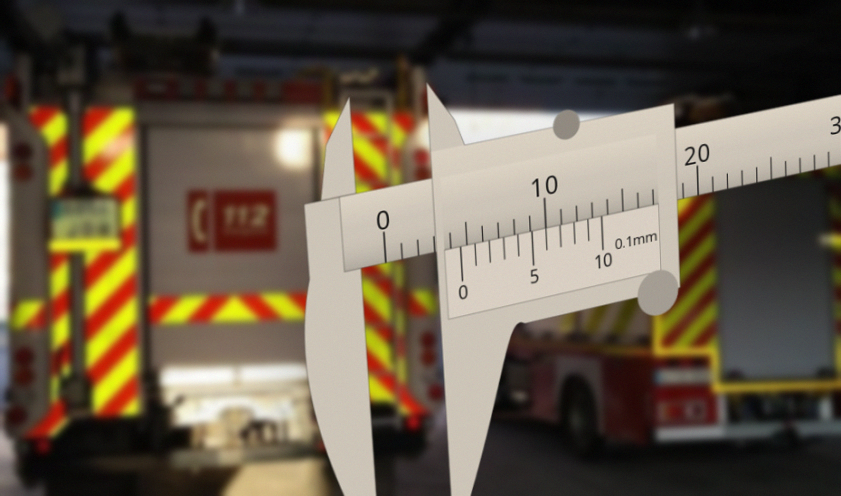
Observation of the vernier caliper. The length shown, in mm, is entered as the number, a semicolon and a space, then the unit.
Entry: 4.6; mm
